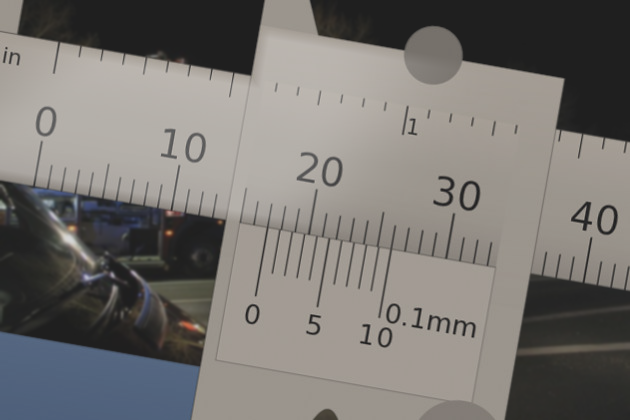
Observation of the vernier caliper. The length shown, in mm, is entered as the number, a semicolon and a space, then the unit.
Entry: 17.0; mm
